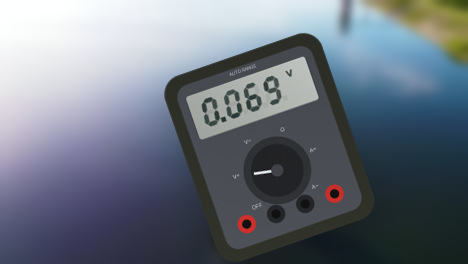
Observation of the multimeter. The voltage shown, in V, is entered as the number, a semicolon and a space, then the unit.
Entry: 0.069; V
